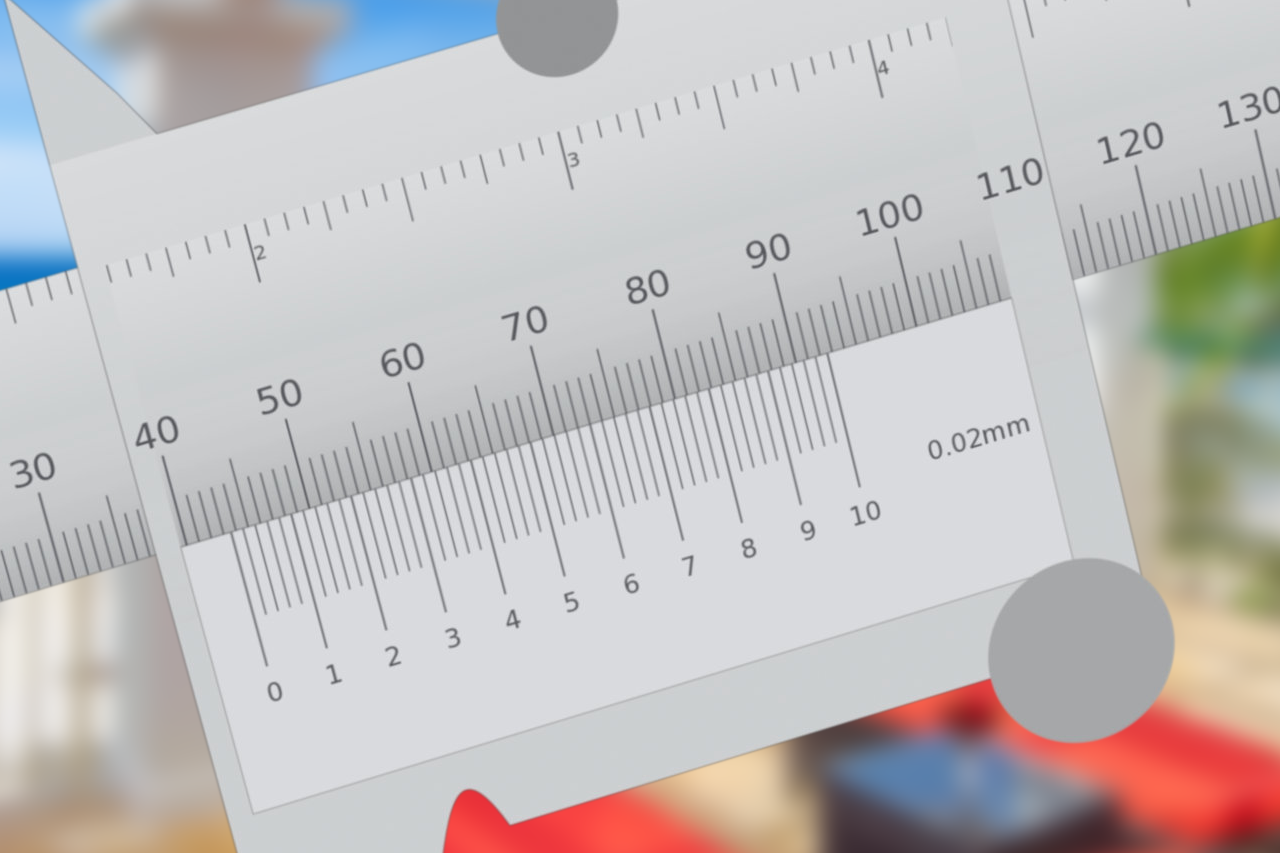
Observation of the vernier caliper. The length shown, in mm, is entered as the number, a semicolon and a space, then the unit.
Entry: 43.6; mm
